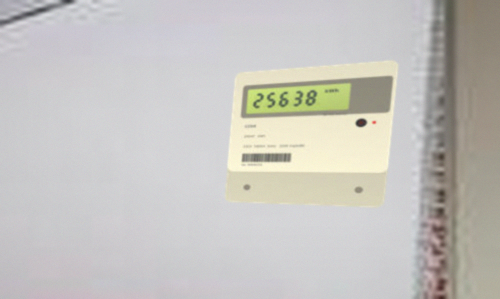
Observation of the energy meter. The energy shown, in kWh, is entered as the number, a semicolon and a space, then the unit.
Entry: 25638; kWh
